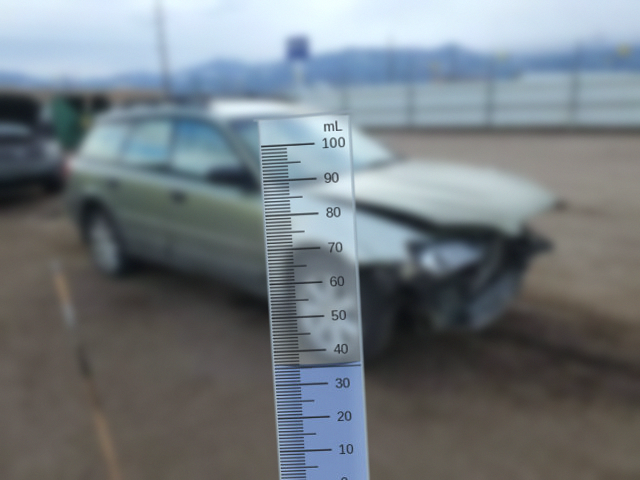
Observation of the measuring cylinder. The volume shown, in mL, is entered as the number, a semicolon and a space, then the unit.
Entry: 35; mL
